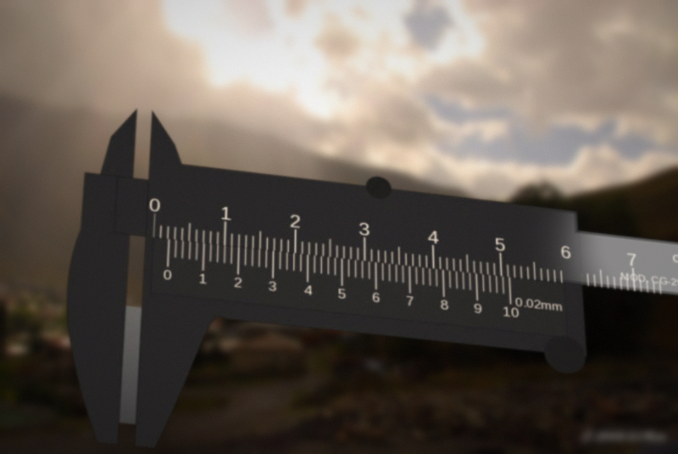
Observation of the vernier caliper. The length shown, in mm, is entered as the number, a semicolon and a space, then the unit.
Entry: 2.2; mm
